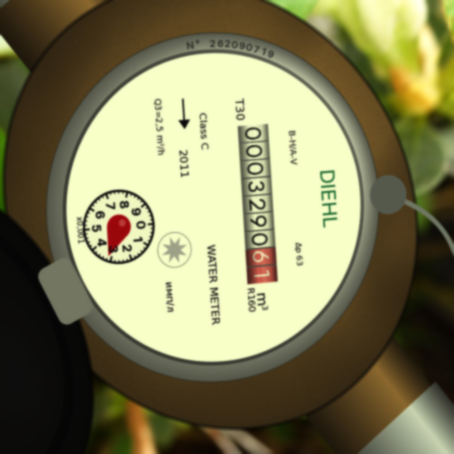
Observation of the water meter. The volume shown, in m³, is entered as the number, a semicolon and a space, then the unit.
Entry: 3290.613; m³
